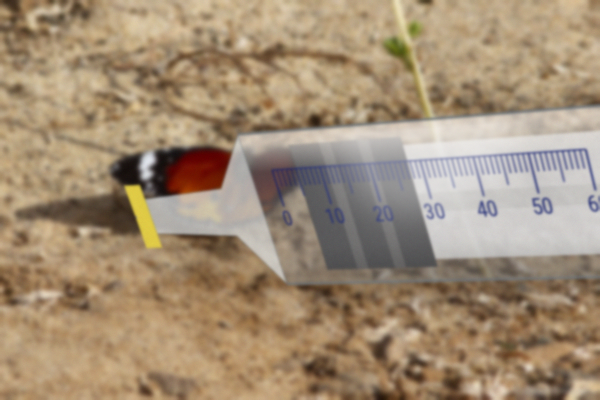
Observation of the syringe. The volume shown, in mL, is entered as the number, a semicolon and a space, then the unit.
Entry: 5; mL
